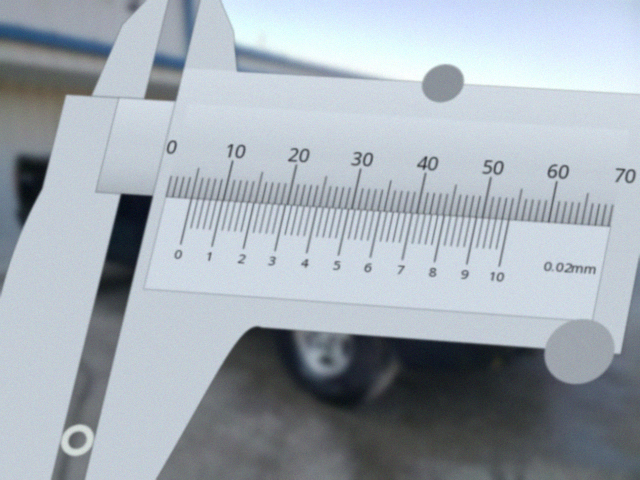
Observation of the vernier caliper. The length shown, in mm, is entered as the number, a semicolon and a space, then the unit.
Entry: 5.0; mm
